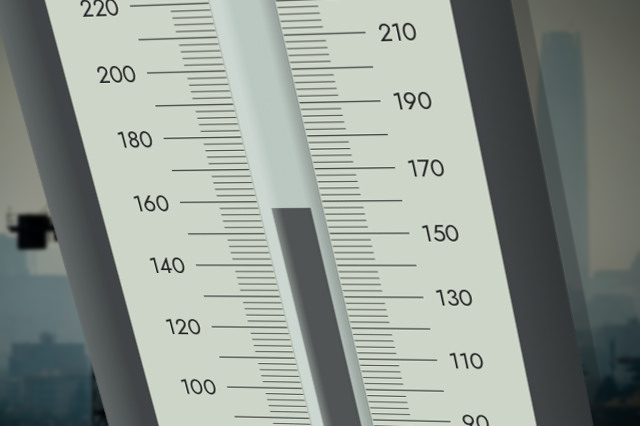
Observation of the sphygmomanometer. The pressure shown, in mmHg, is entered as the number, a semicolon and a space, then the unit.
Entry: 158; mmHg
